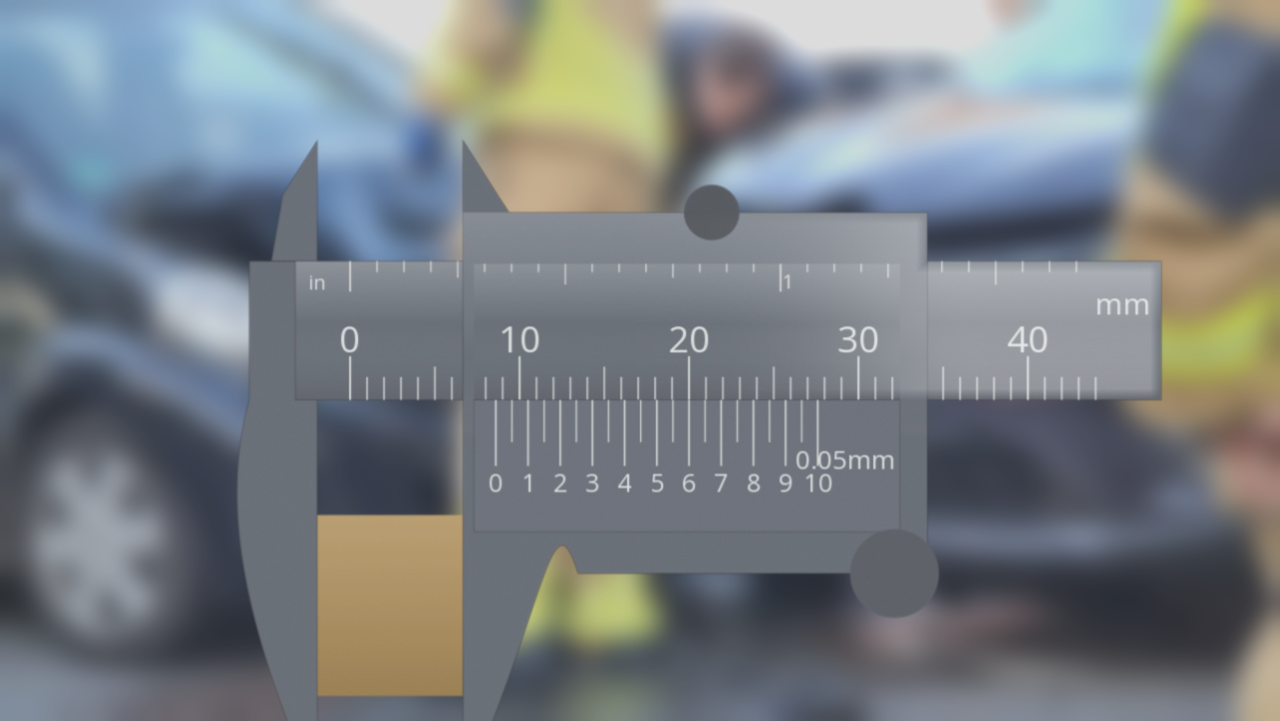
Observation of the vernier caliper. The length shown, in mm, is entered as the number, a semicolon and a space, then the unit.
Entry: 8.6; mm
